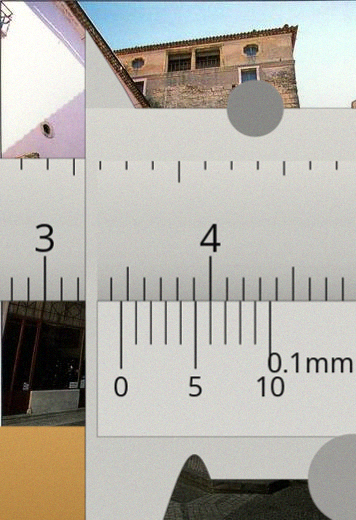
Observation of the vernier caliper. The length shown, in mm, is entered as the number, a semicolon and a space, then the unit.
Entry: 34.6; mm
